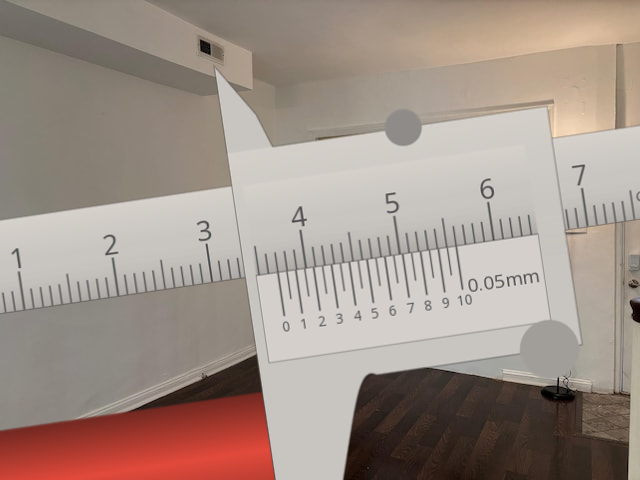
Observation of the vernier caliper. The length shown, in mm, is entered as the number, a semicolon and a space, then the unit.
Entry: 37.0; mm
